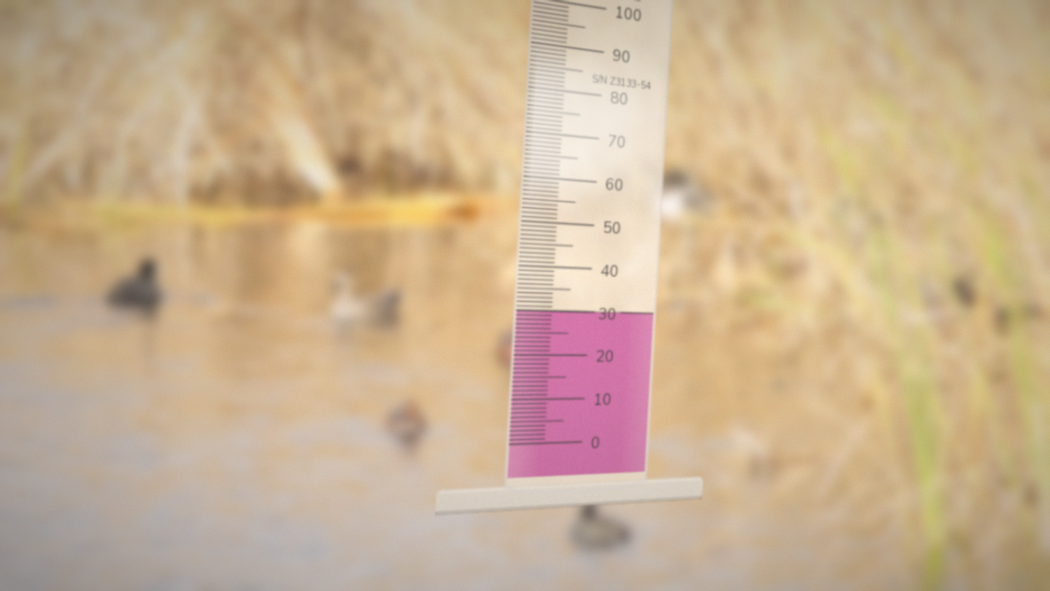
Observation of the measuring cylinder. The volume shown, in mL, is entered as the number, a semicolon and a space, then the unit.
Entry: 30; mL
